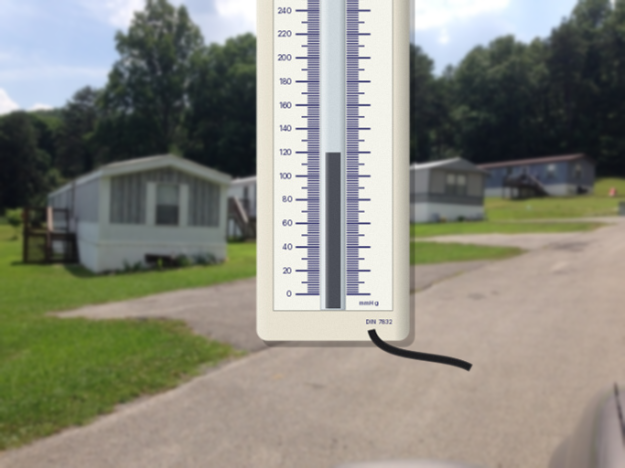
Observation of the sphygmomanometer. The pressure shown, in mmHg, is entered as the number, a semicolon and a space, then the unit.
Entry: 120; mmHg
